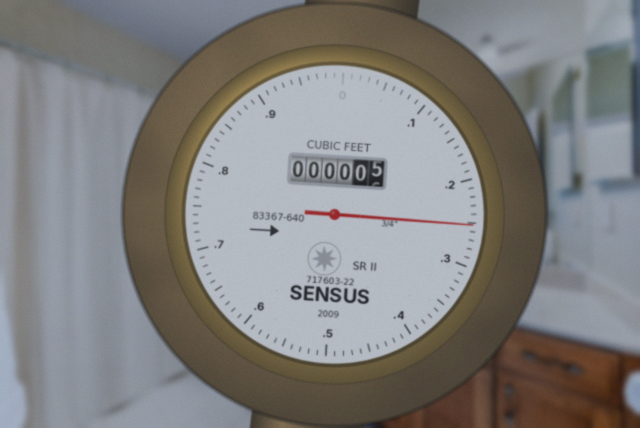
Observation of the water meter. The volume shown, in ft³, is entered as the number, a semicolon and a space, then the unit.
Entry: 5.25; ft³
